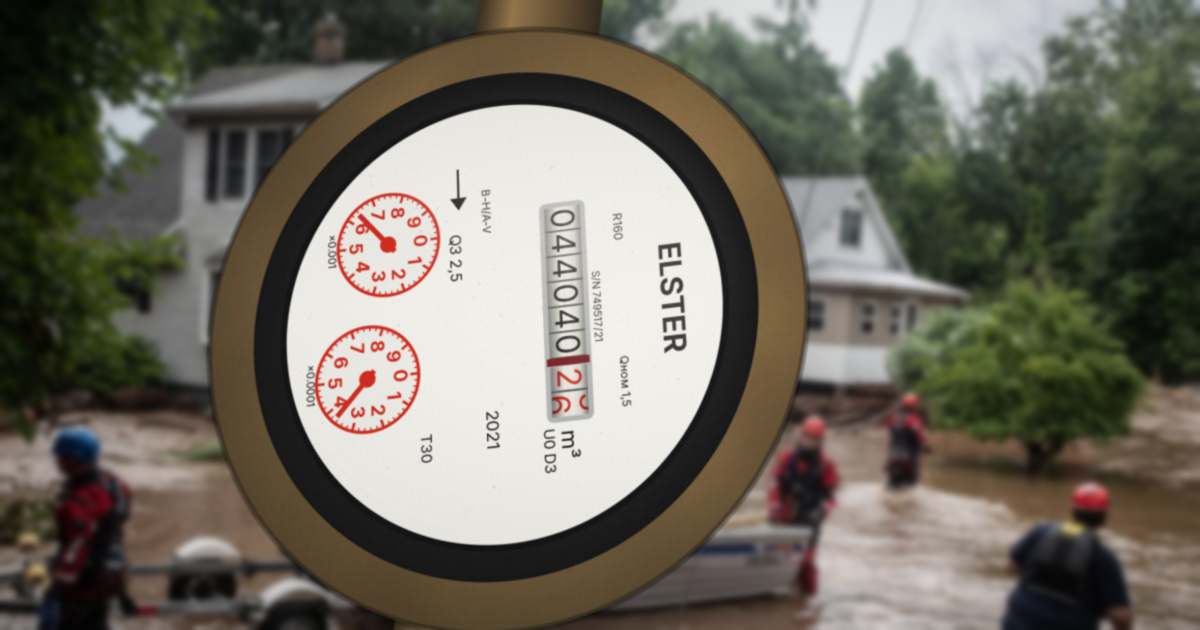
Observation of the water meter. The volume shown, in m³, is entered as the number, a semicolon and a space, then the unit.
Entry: 44040.2563; m³
